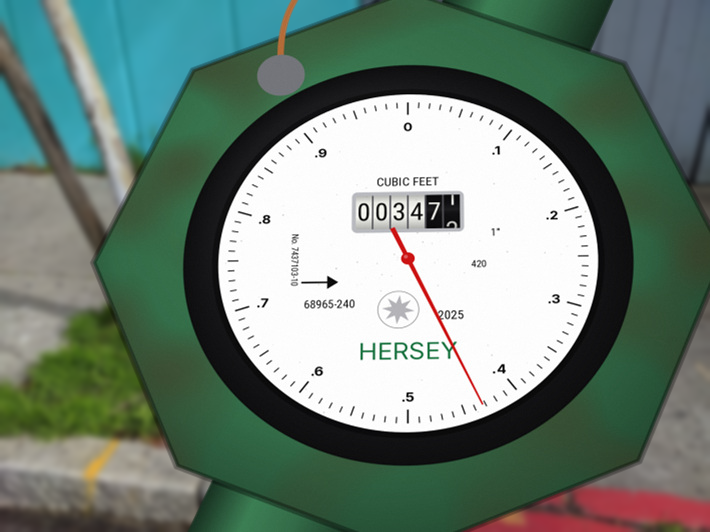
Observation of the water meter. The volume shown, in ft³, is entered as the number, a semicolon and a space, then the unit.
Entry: 3471.43; ft³
